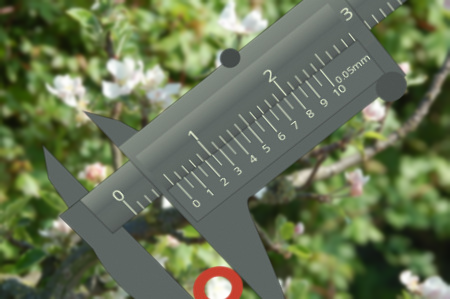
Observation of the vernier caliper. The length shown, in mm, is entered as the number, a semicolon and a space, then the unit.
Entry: 5.4; mm
